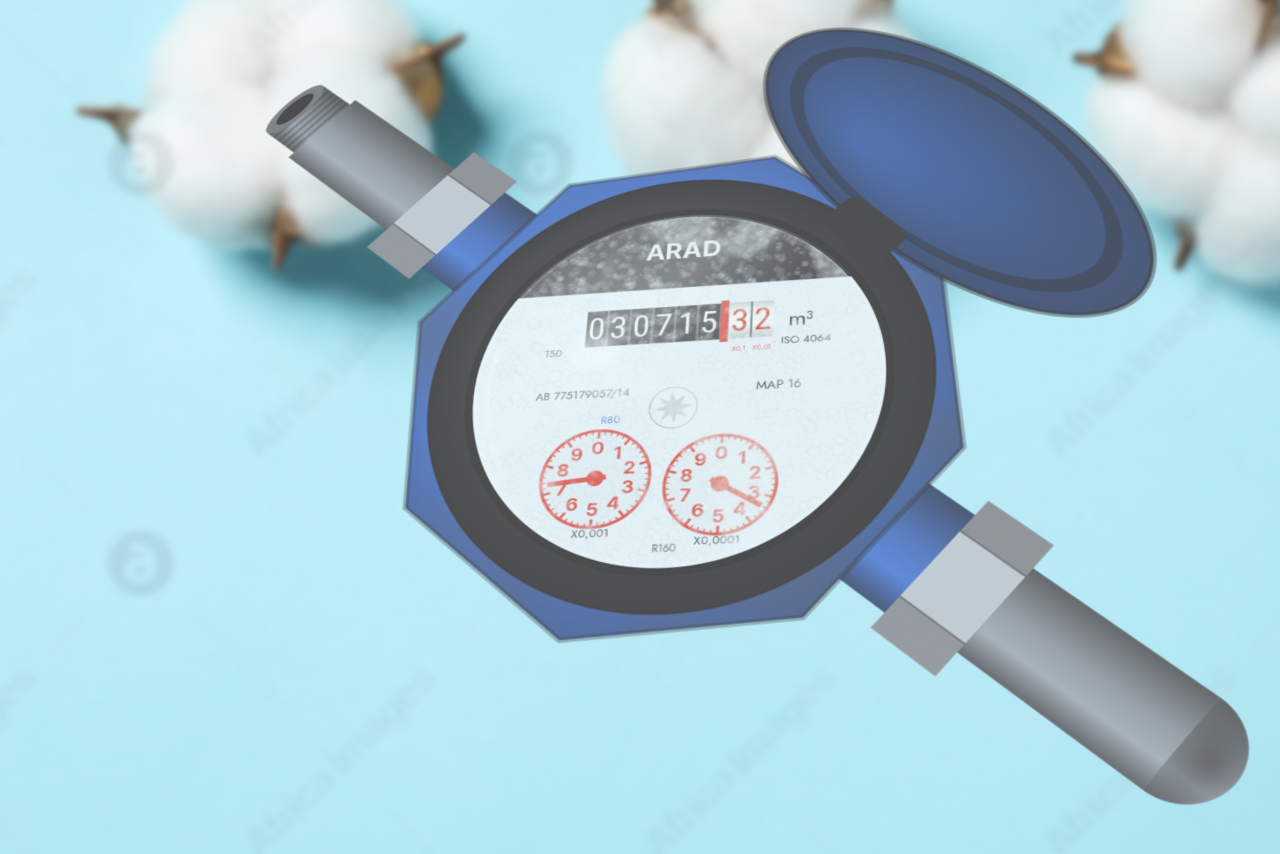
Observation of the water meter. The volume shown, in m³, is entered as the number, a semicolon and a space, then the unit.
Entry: 30715.3273; m³
